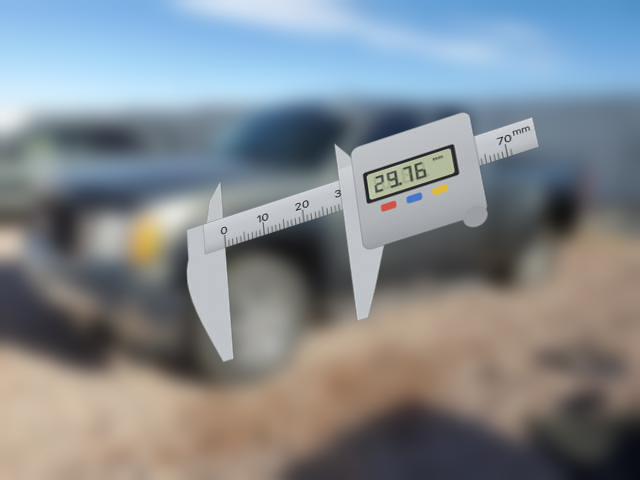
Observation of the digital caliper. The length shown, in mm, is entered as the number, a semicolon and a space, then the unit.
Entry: 29.76; mm
